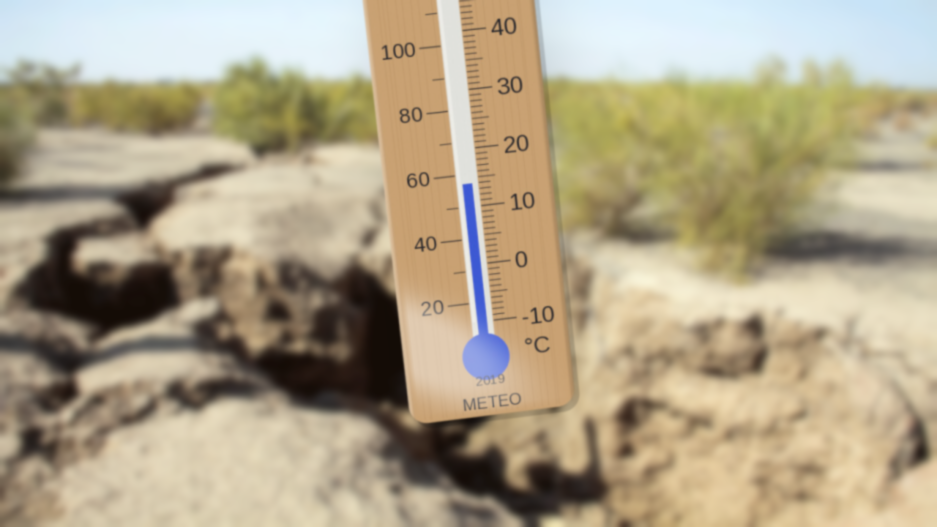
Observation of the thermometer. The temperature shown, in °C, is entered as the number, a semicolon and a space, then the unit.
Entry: 14; °C
